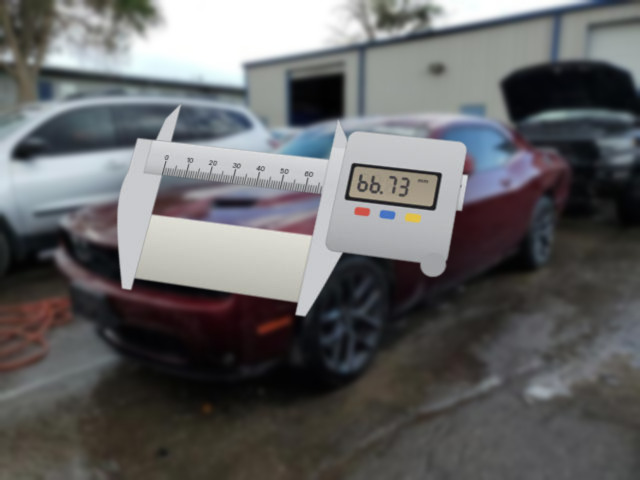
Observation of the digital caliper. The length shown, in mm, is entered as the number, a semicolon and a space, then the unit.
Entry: 66.73; mm
